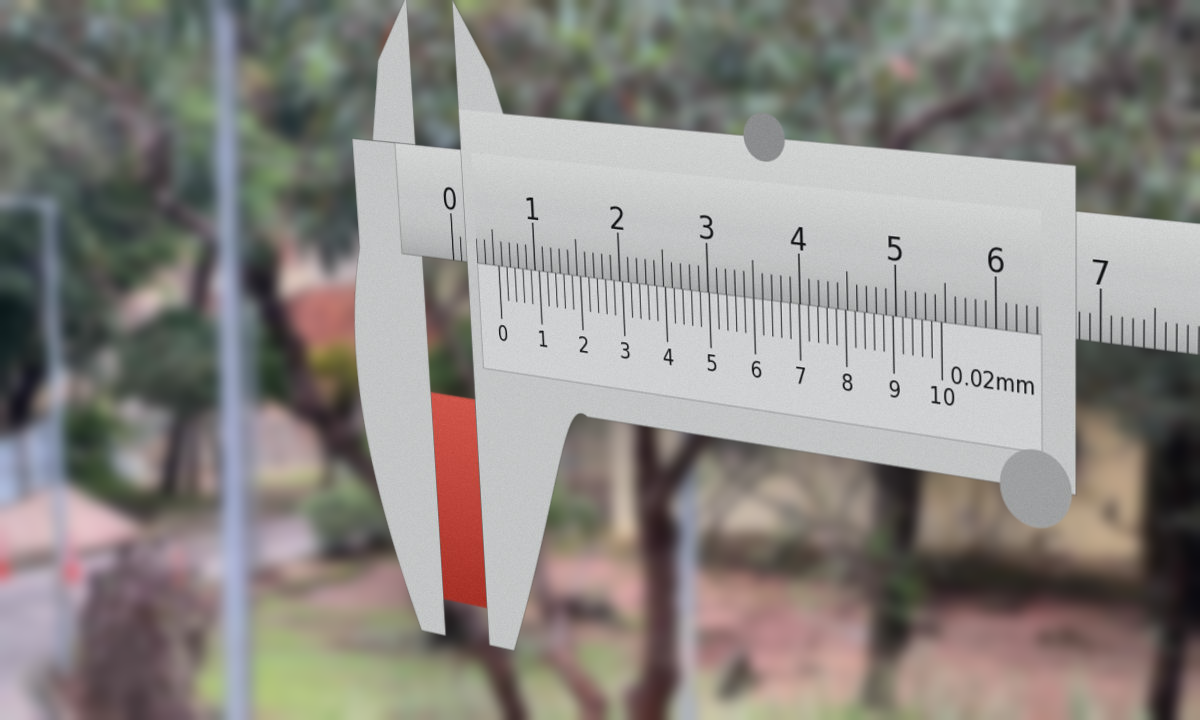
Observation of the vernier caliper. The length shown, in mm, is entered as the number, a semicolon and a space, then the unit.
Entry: 5.6; mm
